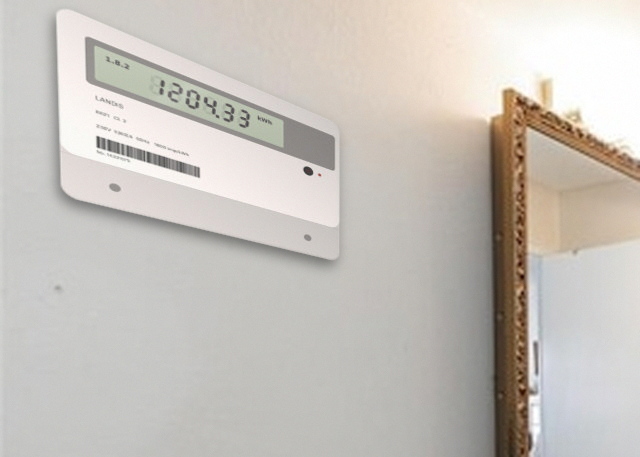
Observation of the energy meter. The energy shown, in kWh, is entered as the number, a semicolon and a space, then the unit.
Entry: 1204.33; kWh
